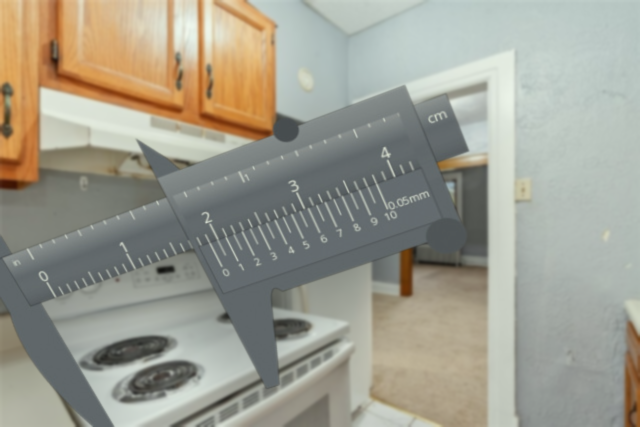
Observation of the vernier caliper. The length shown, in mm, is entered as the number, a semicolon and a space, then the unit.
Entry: 19.0; mm
